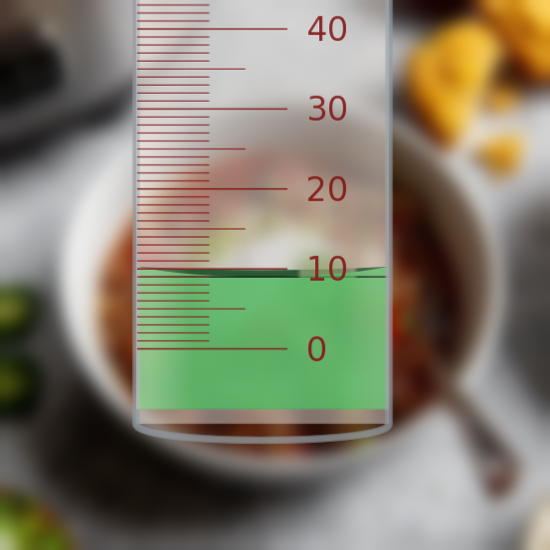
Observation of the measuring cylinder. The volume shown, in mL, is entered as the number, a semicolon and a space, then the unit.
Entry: 9; mL
